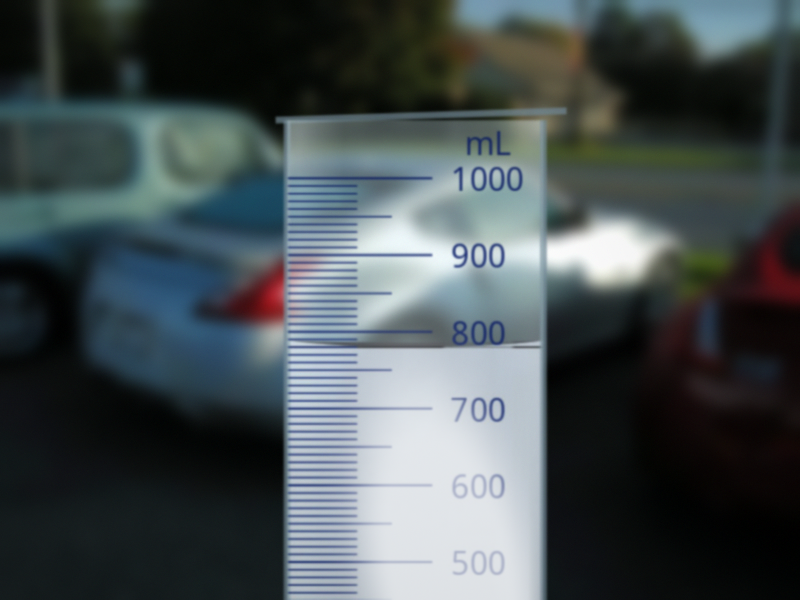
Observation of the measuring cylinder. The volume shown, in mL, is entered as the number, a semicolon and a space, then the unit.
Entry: 780; mL
